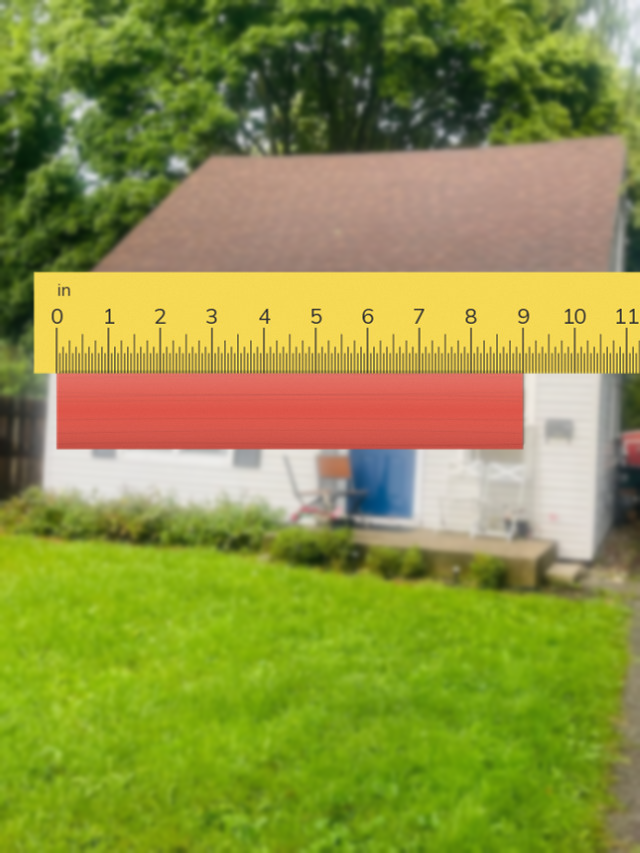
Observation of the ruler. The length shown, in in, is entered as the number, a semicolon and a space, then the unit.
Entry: 9; in
